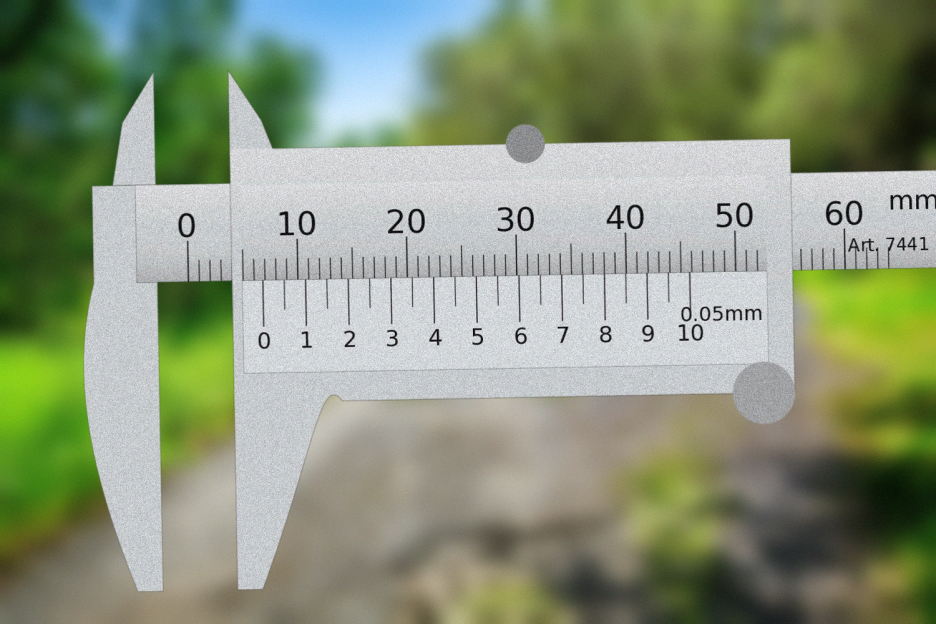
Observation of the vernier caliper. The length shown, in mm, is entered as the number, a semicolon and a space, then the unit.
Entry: 6.8; mm
